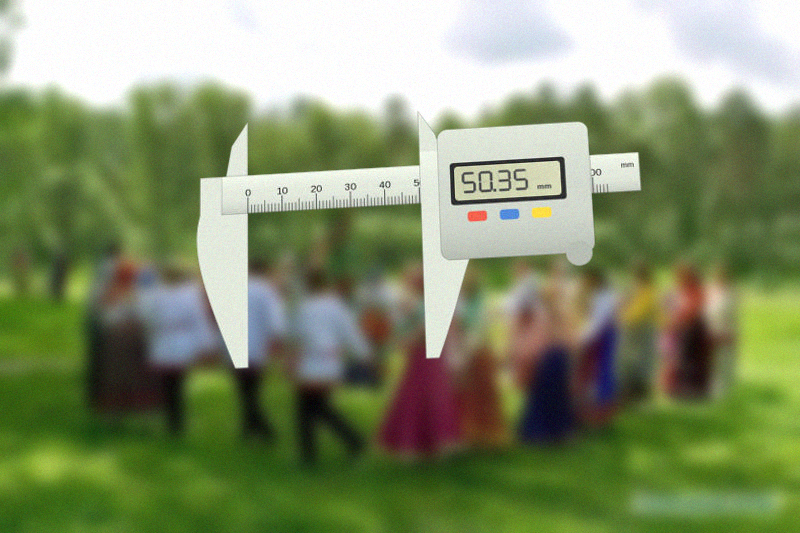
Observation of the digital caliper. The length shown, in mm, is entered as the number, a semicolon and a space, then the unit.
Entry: 50.35; mm
